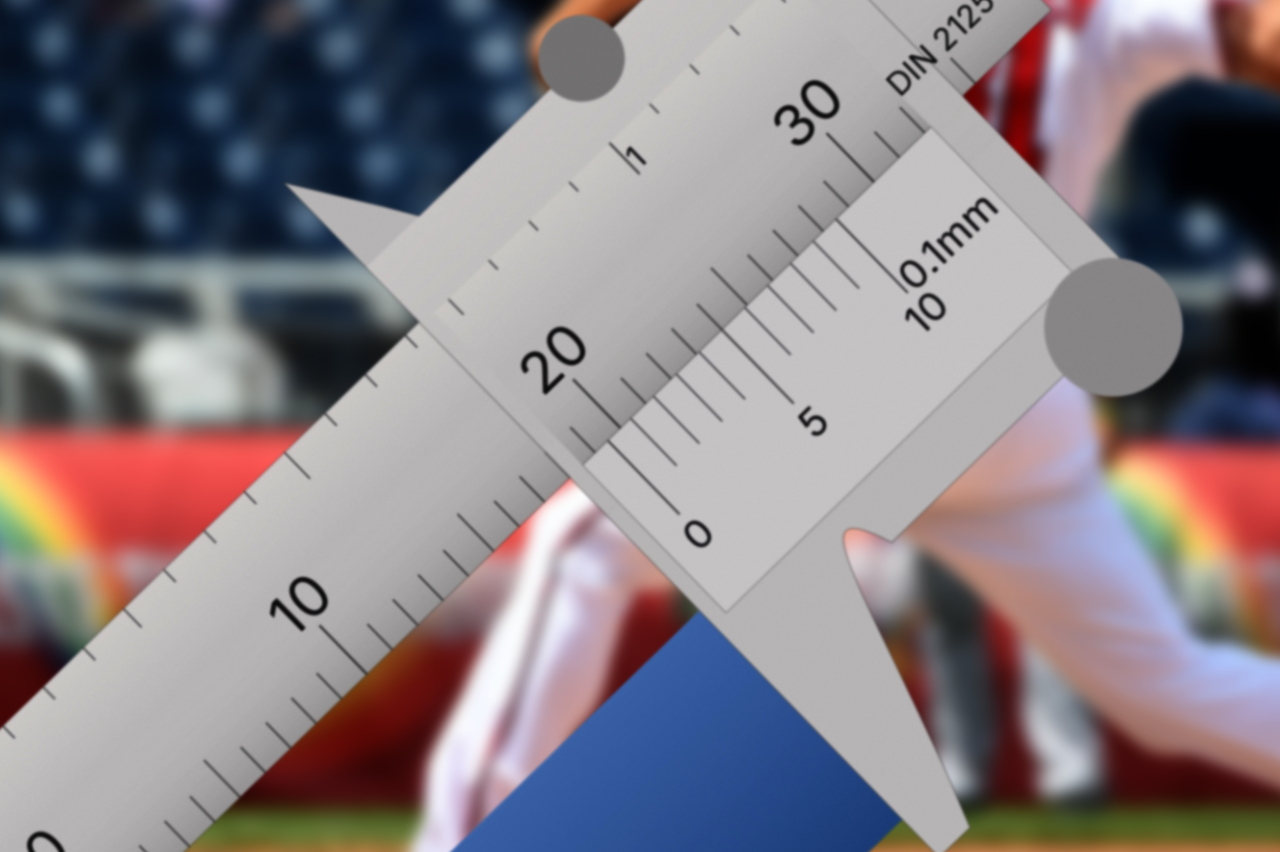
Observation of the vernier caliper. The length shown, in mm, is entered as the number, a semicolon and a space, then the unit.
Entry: 19.5; mm
